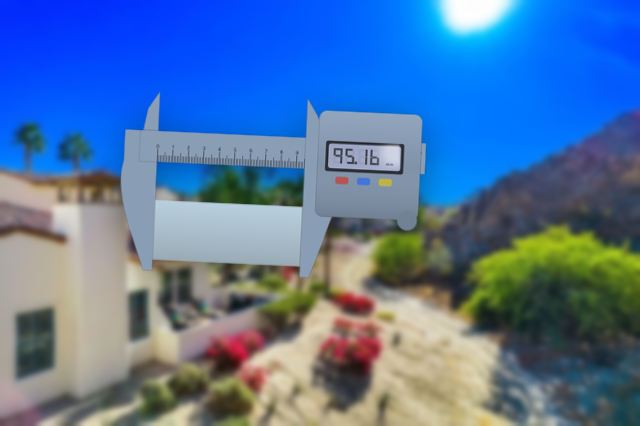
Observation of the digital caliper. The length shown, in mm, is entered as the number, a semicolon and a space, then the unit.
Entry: 95.16; mm
